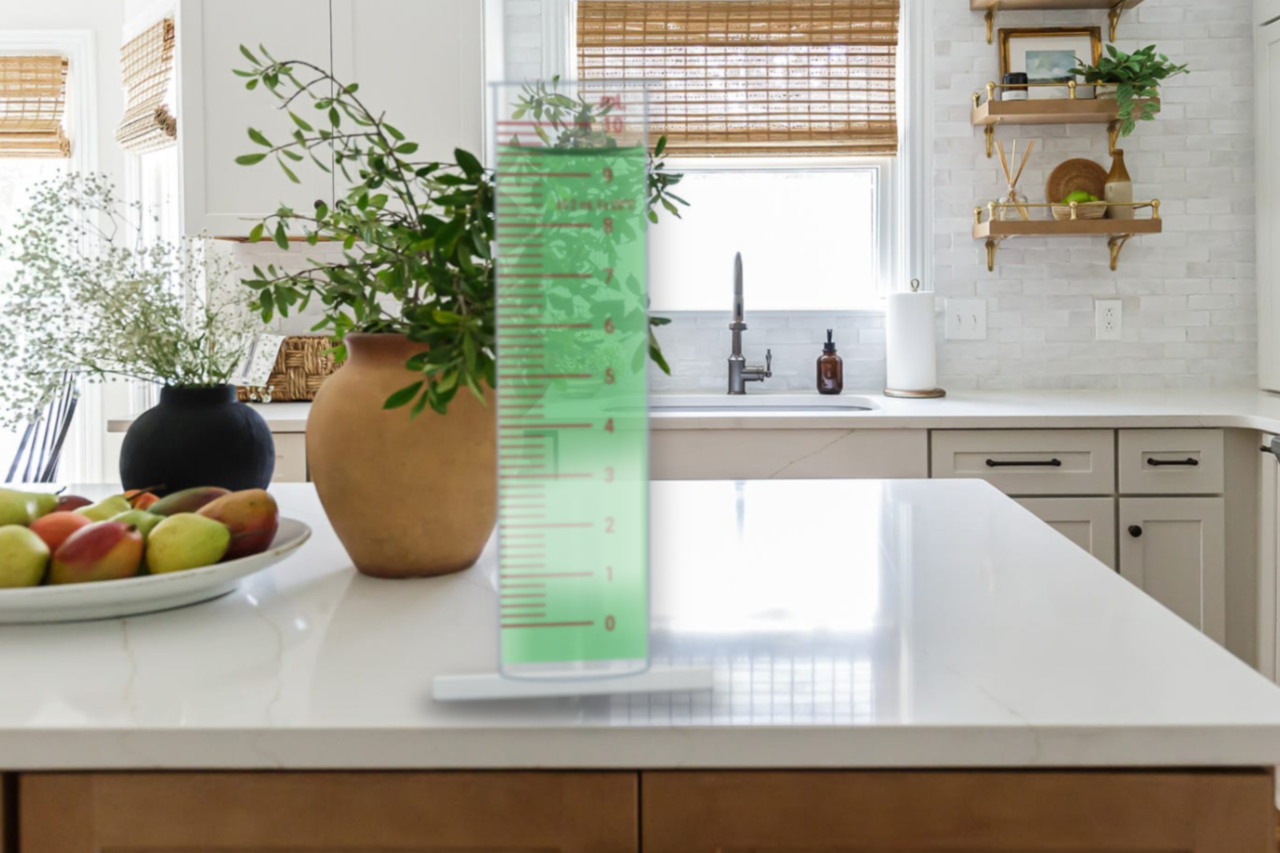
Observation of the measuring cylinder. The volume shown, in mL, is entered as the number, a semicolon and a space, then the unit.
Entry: 9.4; mL
